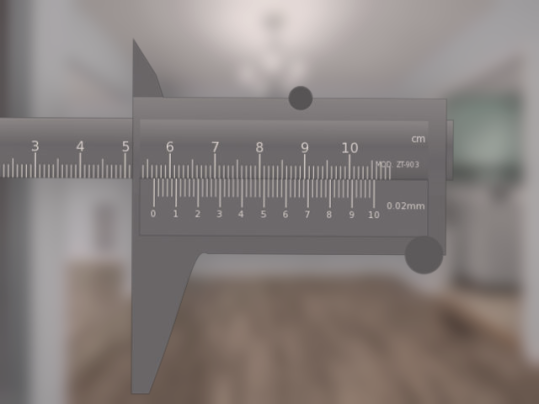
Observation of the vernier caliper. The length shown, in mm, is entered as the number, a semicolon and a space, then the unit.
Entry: 56.5; mm
